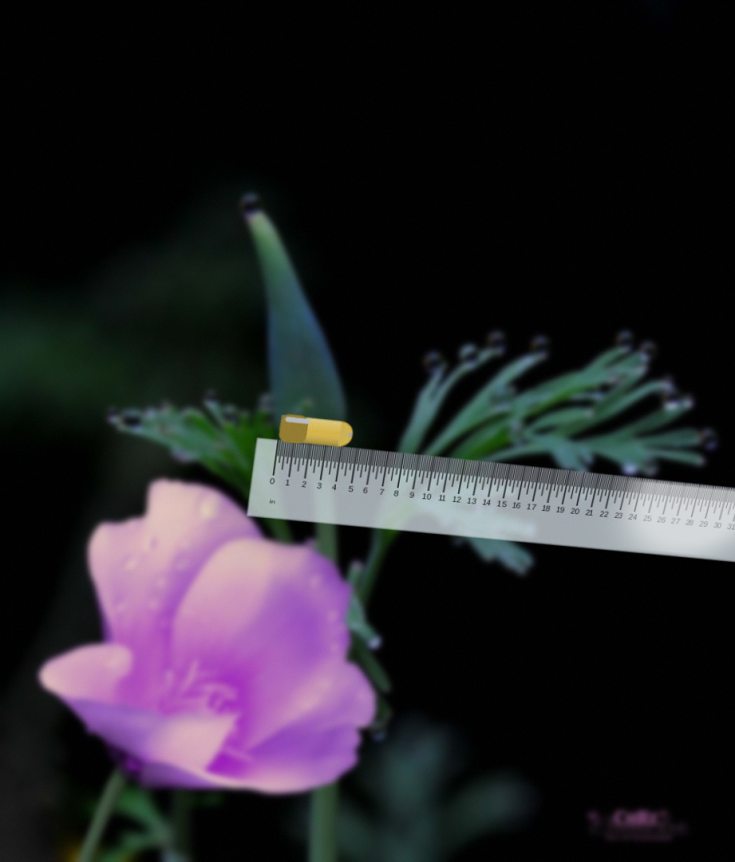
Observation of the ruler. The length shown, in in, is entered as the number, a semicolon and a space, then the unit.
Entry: 4.5; in
